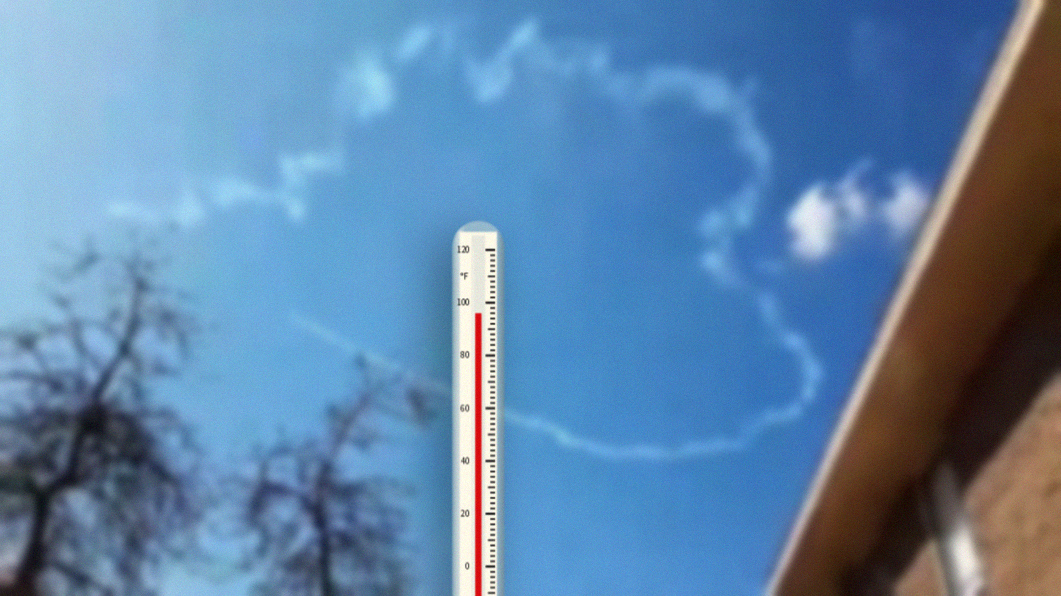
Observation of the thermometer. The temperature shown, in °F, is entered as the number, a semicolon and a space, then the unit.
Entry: 96; °F
